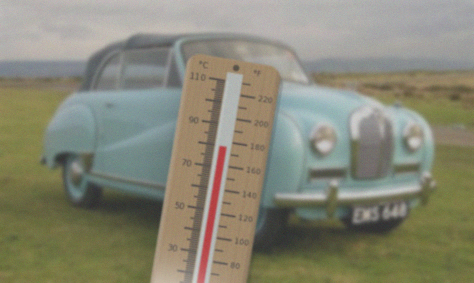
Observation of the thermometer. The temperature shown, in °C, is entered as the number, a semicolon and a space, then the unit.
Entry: 80; °C
